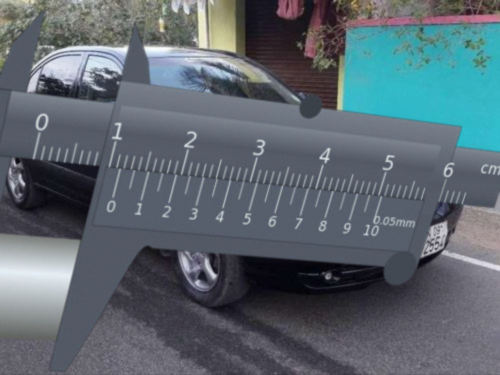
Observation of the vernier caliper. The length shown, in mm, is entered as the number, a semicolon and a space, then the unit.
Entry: 11.5; mm
